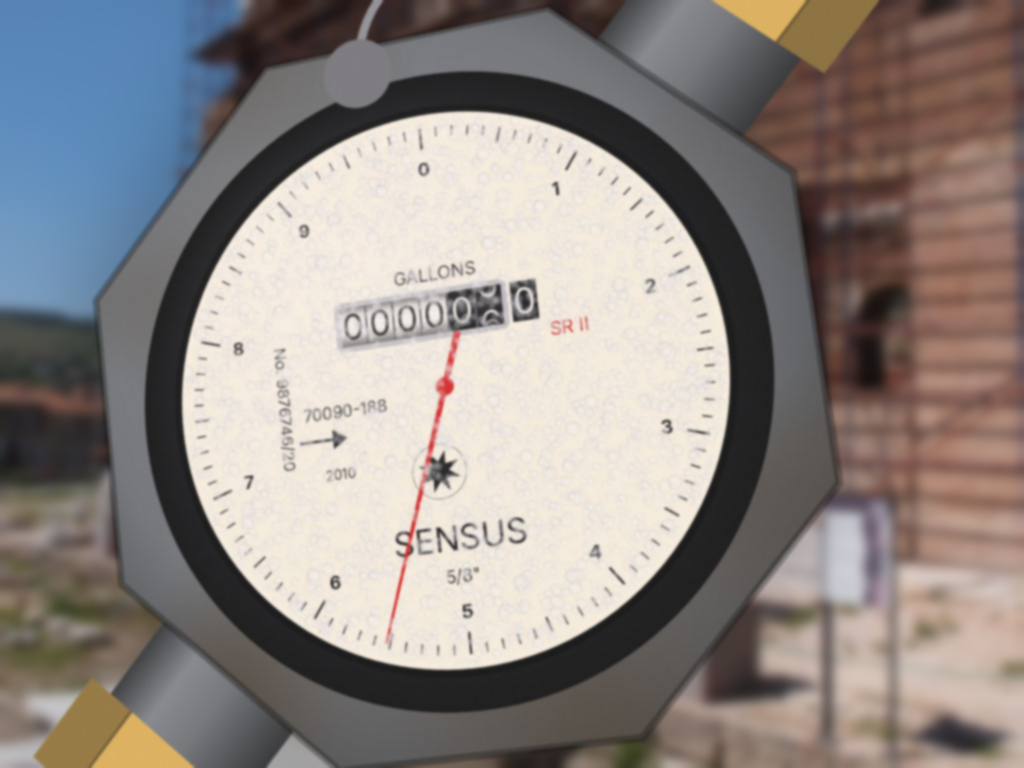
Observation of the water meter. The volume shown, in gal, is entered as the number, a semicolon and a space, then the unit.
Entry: 55.5; gal
